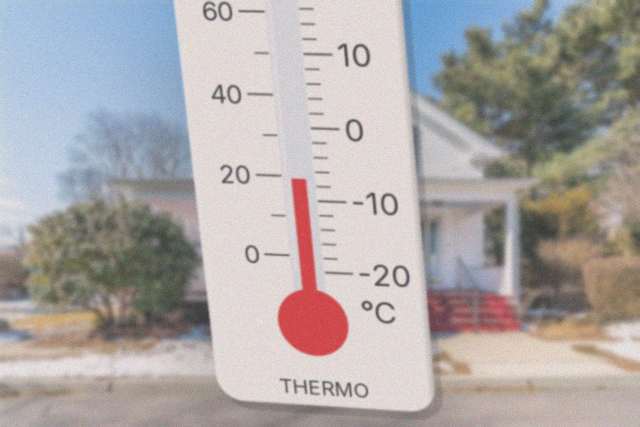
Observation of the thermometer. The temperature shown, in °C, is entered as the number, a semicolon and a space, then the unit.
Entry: -7; °C
